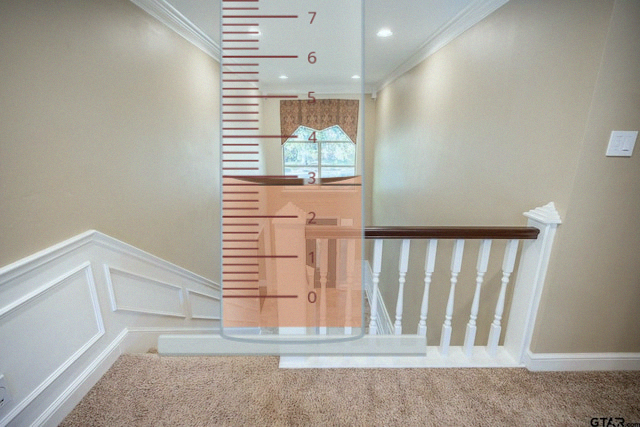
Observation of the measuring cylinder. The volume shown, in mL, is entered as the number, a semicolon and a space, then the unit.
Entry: 2.8; mL
